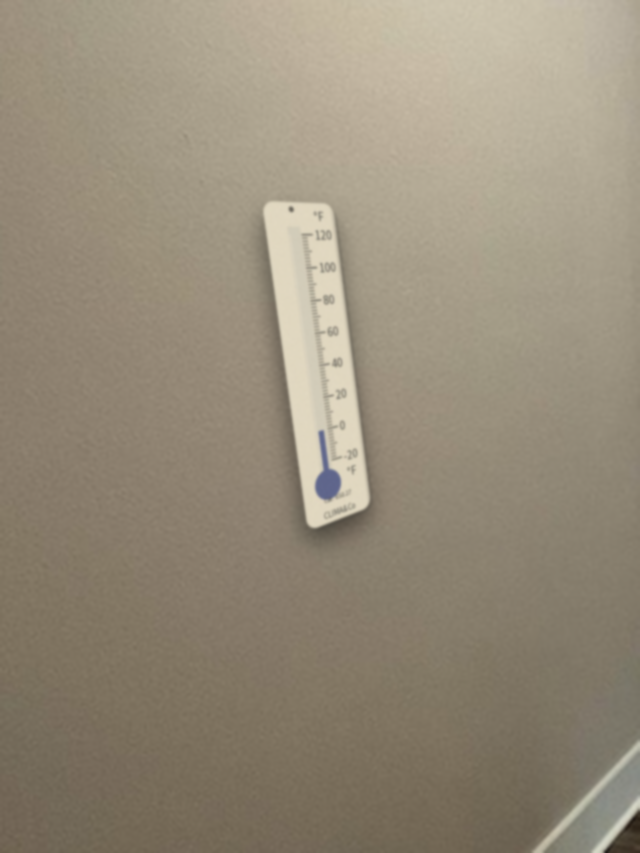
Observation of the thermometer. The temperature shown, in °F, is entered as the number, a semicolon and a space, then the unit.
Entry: 0; °F
